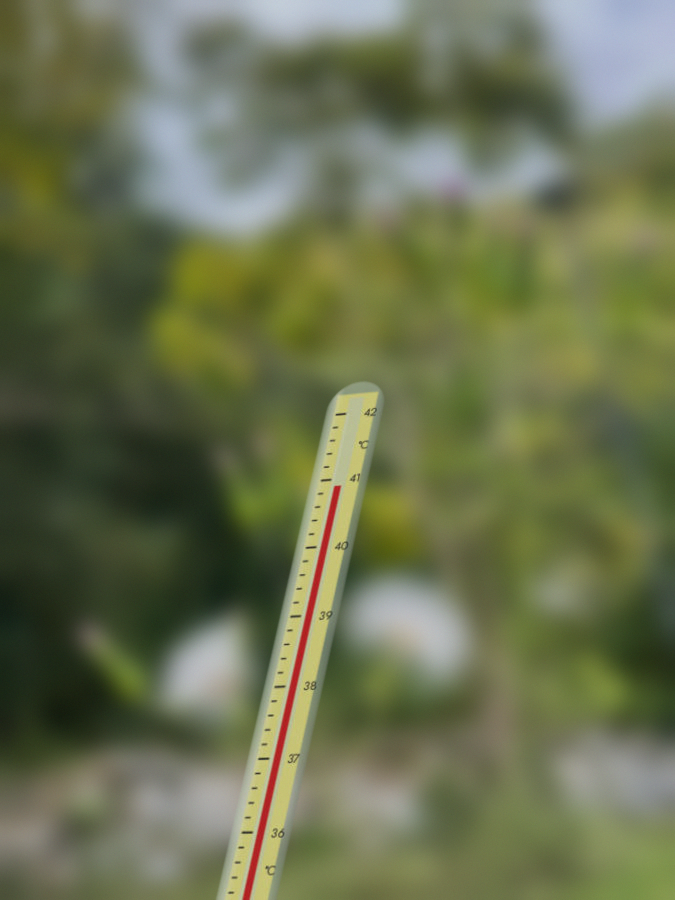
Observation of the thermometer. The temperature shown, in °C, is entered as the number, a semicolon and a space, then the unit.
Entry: 40.9; °C
